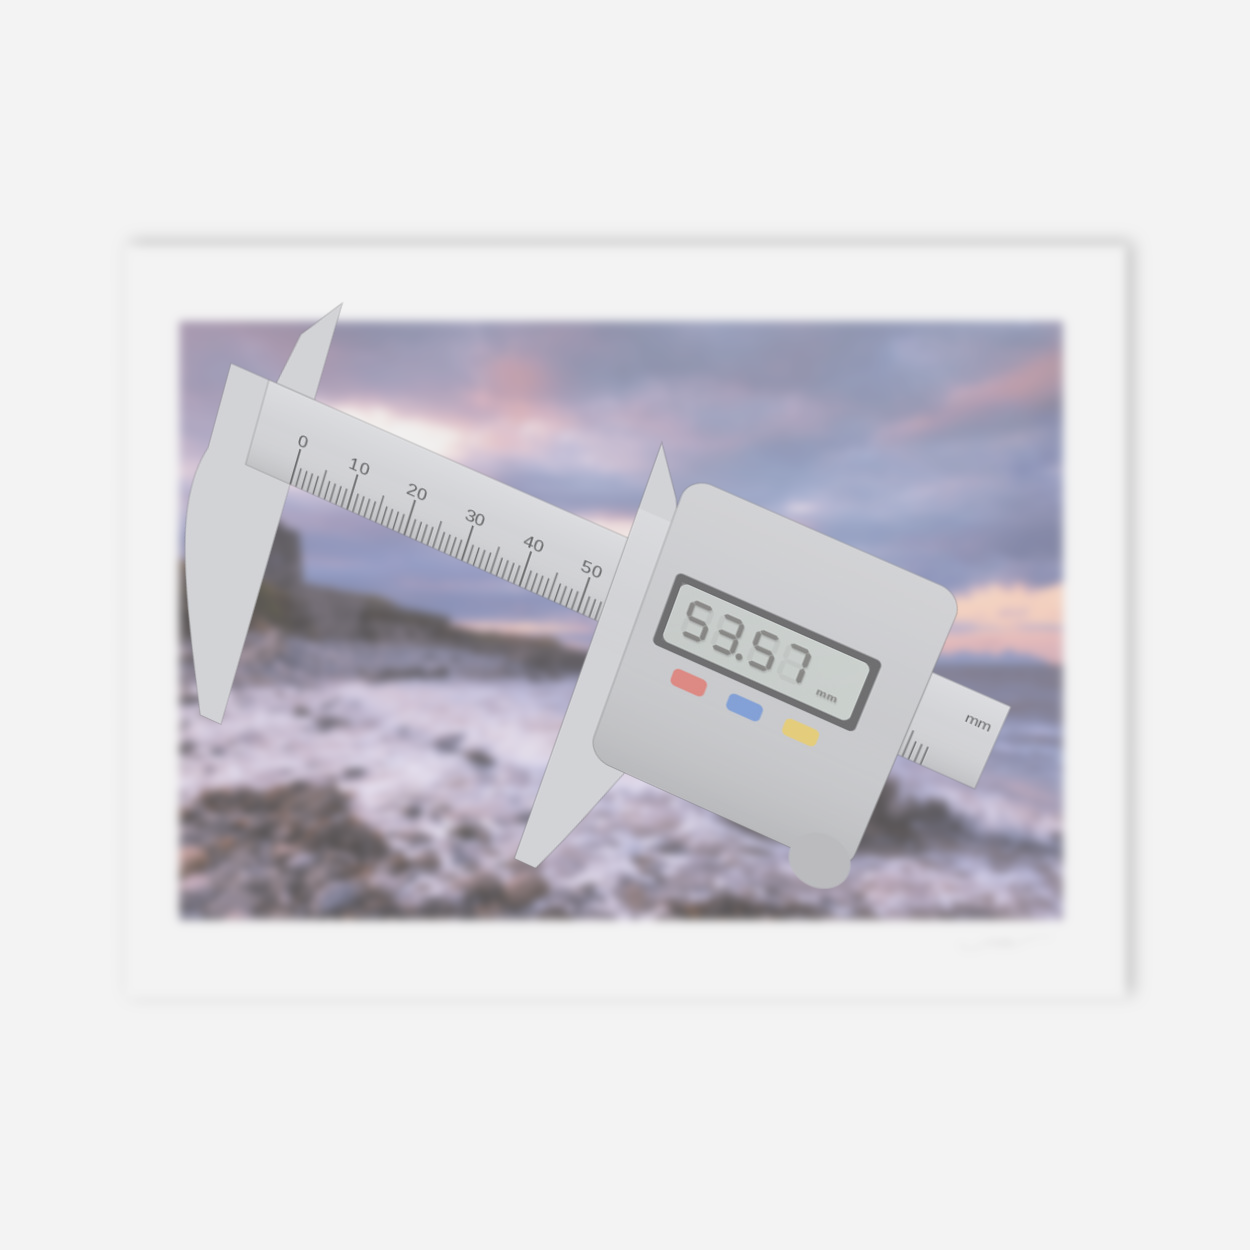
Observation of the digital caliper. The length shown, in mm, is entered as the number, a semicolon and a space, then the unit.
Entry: 53.57; mm
